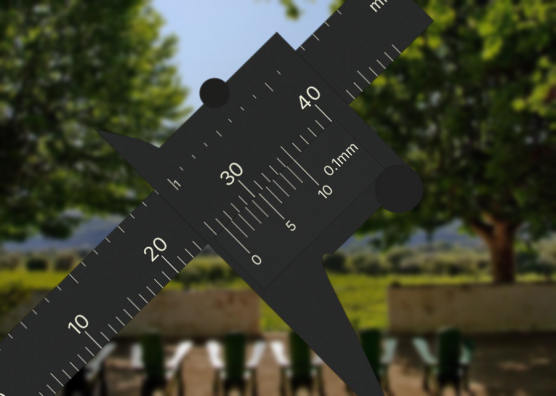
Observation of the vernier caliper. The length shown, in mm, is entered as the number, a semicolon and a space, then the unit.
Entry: 26.0; mm
